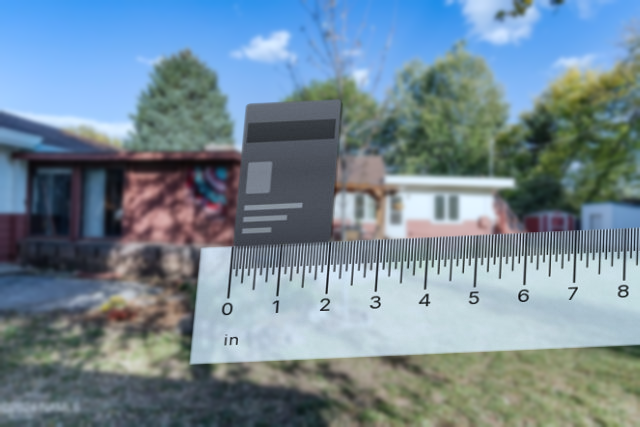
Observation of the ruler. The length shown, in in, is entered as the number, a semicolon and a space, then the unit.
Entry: 2; in
